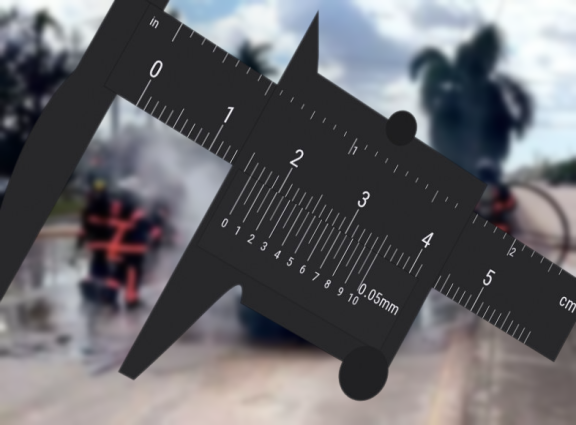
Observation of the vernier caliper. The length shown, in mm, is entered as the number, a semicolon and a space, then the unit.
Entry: 16.0; mm
